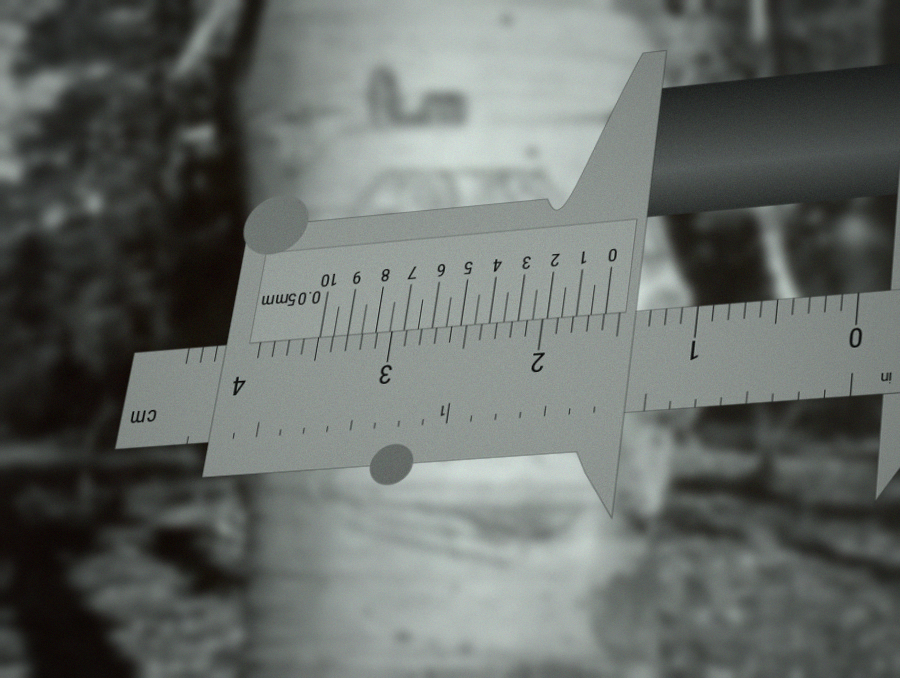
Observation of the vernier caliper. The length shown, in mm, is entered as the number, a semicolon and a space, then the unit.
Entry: 15.9; mm
